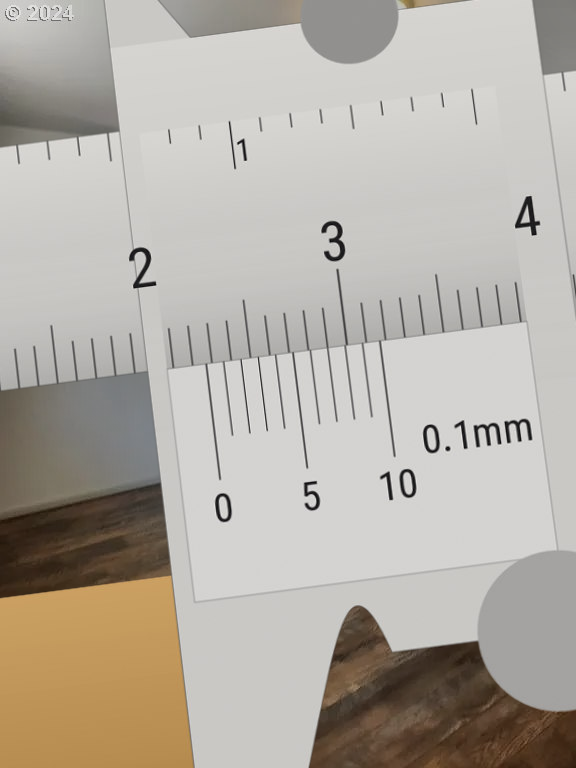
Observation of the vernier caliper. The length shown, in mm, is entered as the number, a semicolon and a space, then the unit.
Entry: 22.7; mm
